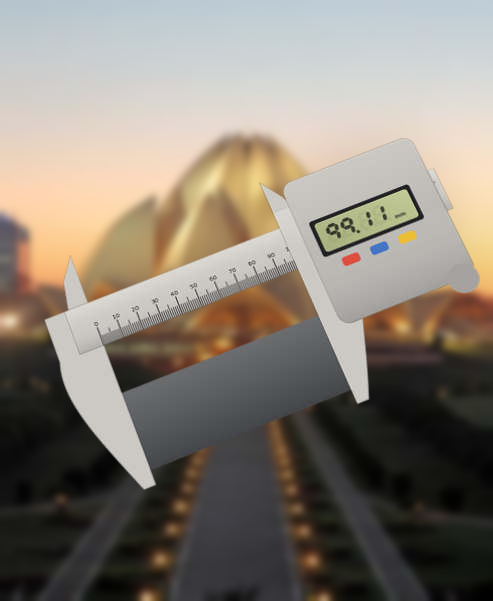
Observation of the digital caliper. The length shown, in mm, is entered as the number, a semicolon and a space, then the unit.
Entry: 99.11; mm
